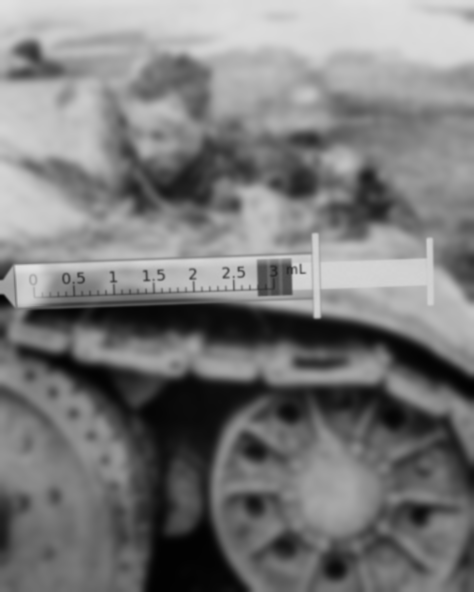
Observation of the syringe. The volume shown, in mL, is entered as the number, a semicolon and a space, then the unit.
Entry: 2.8; mL
